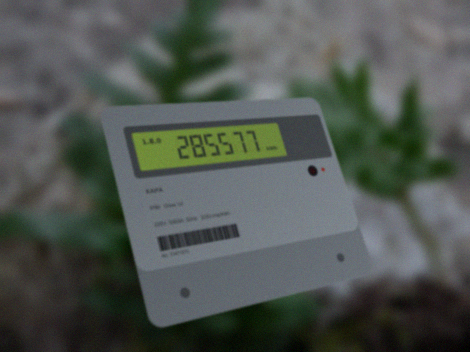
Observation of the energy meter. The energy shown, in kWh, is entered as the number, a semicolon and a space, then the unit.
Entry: 285577; kWh
